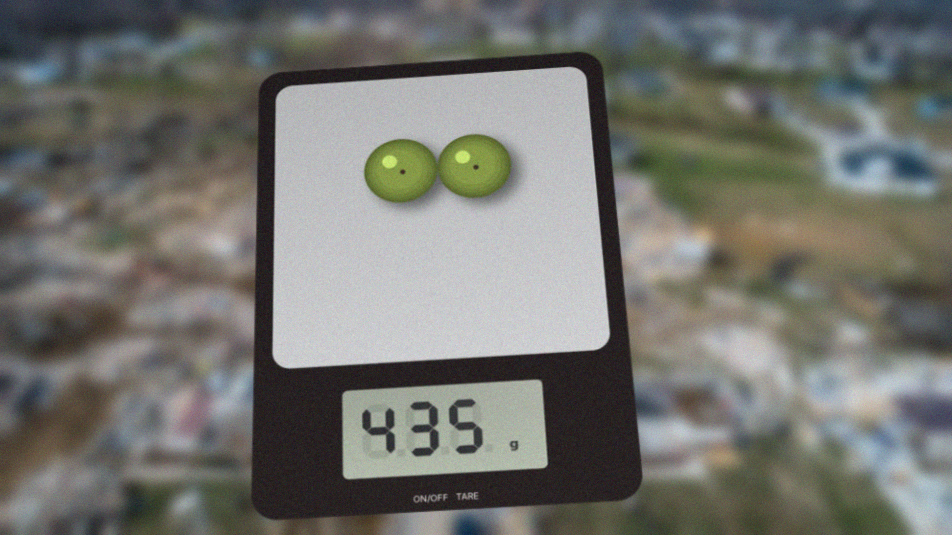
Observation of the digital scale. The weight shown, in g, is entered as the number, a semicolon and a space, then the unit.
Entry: 435; g
